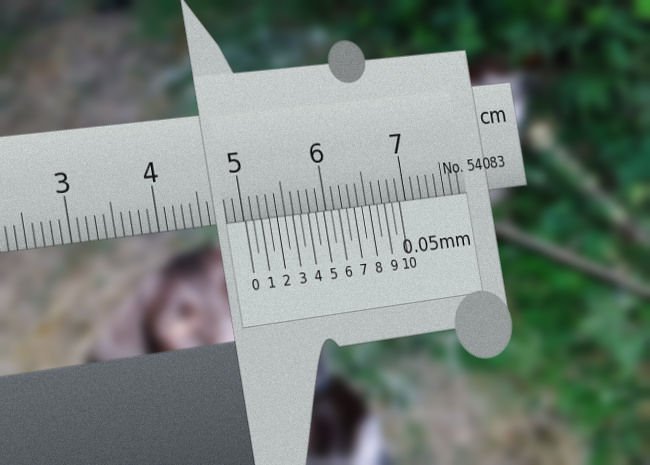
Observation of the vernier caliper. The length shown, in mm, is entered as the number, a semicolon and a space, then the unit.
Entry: 50.2; mm
